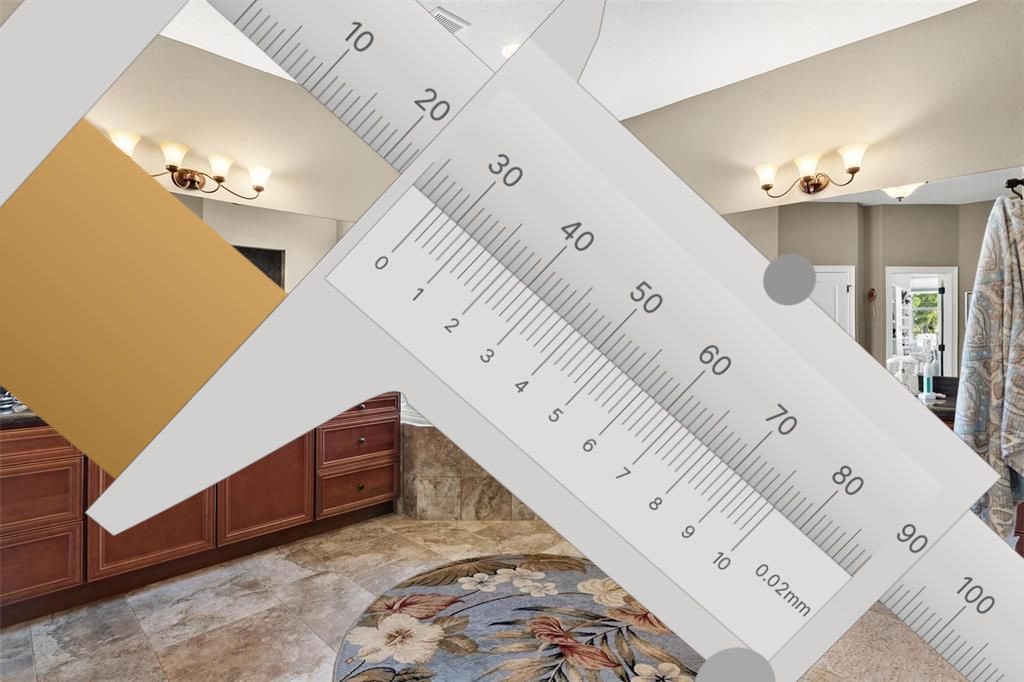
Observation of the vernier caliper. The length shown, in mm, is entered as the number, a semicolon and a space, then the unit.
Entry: 27.2; mm
